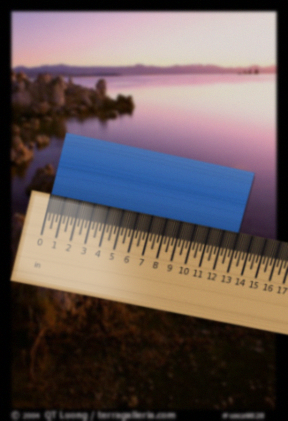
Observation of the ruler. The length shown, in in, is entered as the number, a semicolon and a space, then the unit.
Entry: 13; in
